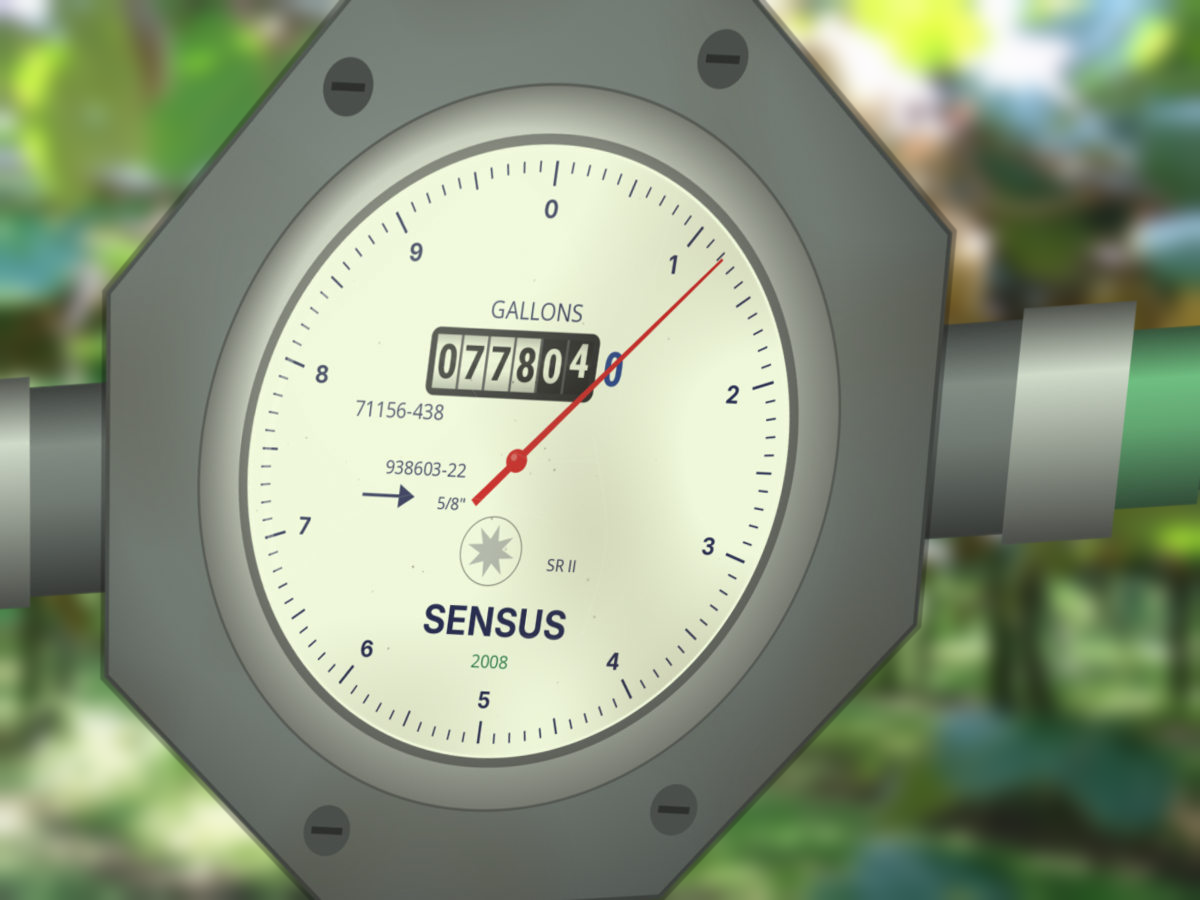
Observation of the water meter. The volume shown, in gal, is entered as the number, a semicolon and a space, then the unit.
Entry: 778041.2; gal
